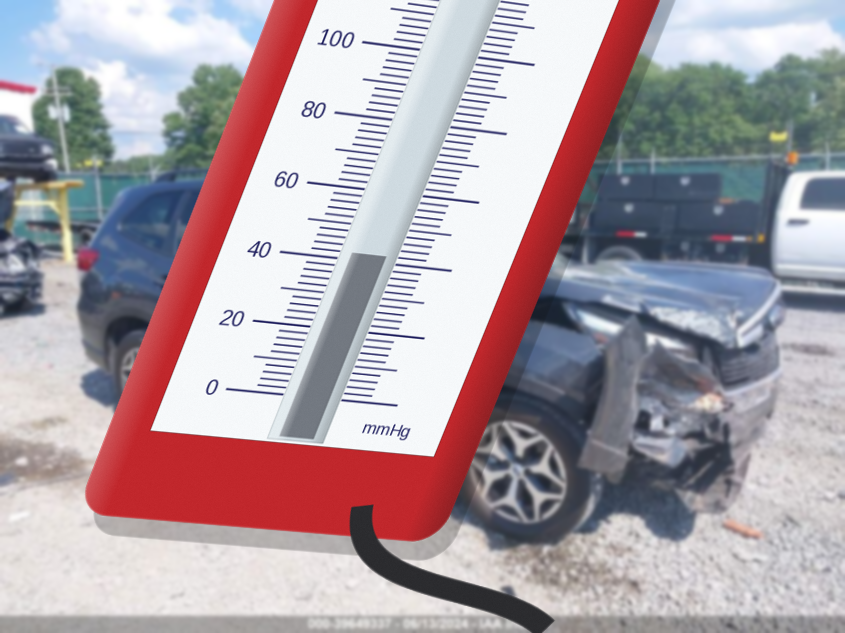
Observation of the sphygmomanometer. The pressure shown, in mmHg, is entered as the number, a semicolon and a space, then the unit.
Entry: 42; mmHg
